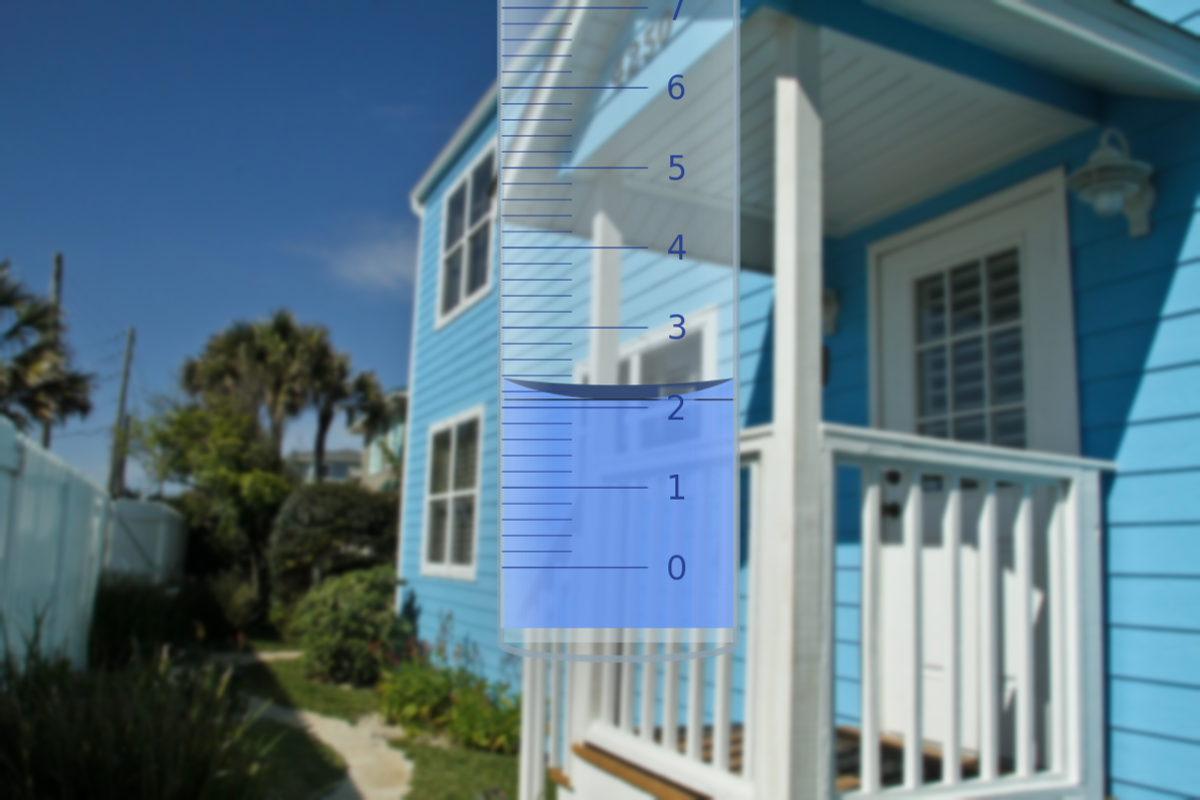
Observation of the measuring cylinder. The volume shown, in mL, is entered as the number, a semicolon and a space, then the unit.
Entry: 2.1; mL
